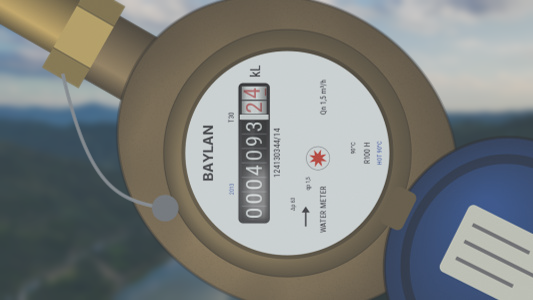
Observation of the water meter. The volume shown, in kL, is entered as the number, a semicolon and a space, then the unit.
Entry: 4093.24; kL
